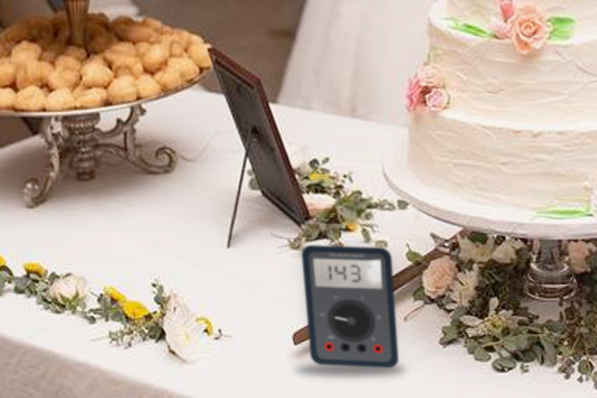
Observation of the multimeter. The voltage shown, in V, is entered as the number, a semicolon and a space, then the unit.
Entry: 143; V
